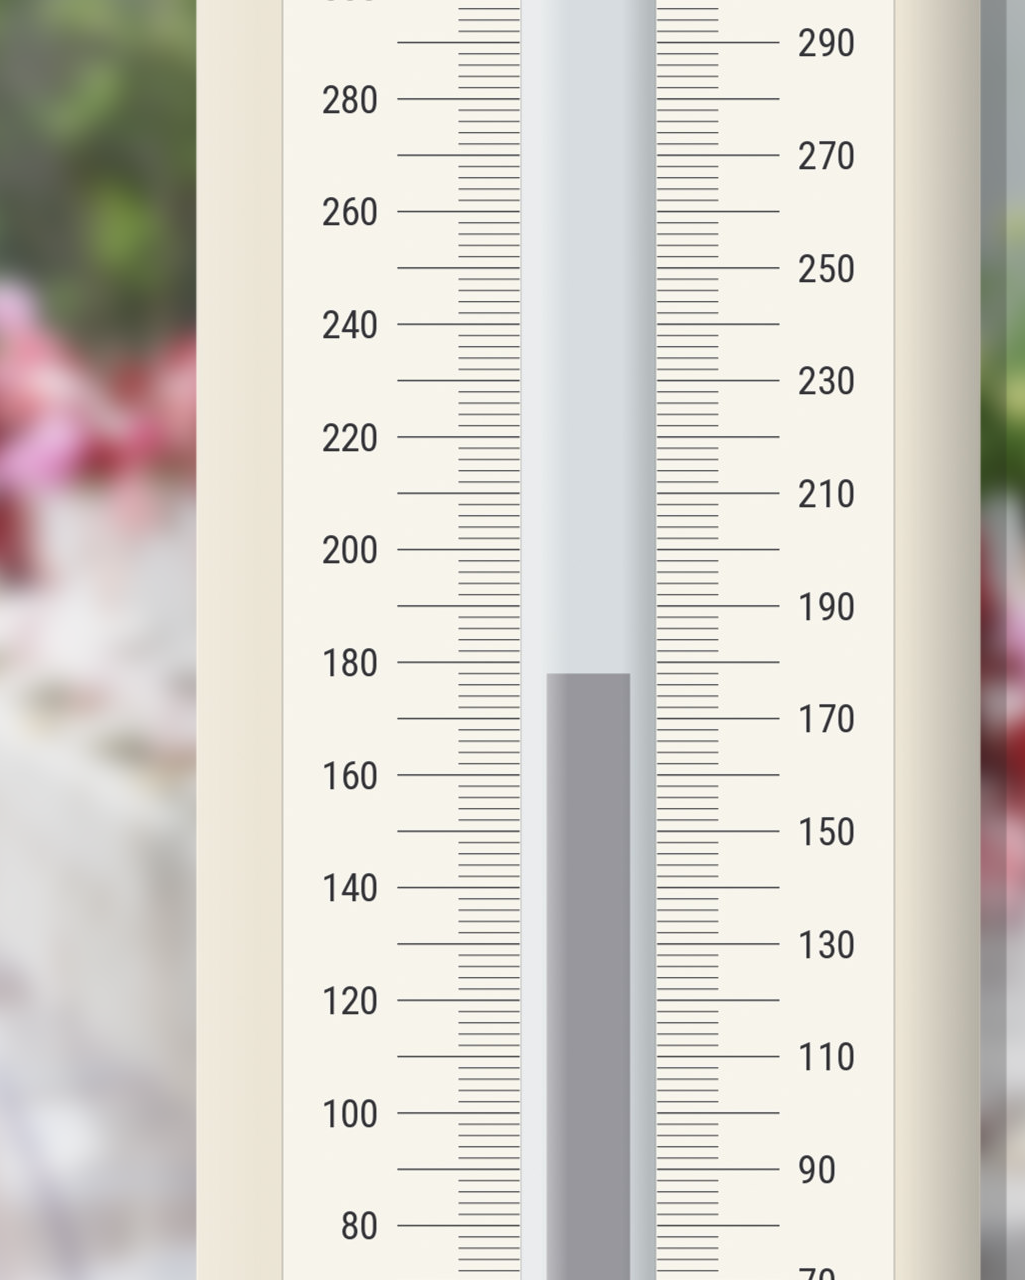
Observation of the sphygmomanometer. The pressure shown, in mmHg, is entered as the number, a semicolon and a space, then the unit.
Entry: 178; mmHg
